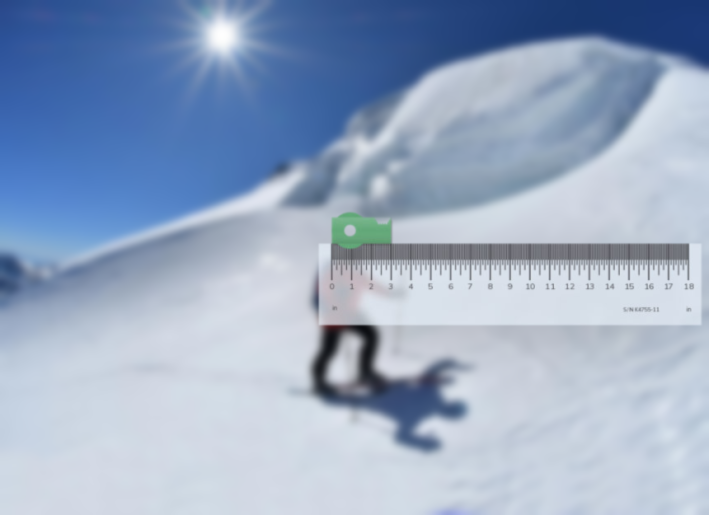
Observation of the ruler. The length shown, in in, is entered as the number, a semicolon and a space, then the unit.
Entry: 3; in
